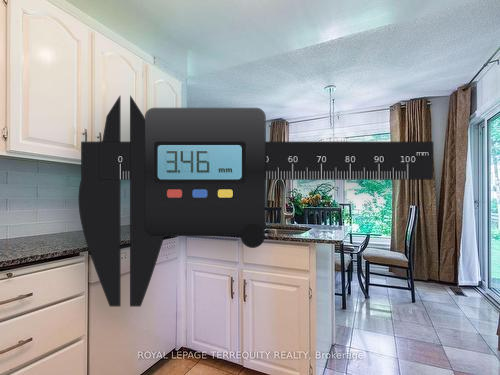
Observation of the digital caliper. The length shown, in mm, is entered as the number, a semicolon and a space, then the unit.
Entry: 3.46; mm
